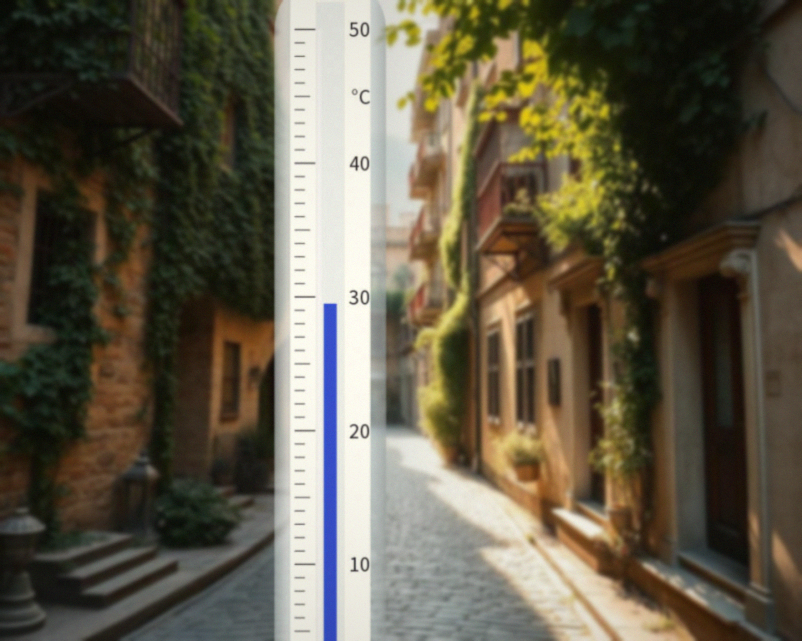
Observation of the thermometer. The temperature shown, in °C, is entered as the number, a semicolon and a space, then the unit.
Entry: 29.5; °C
